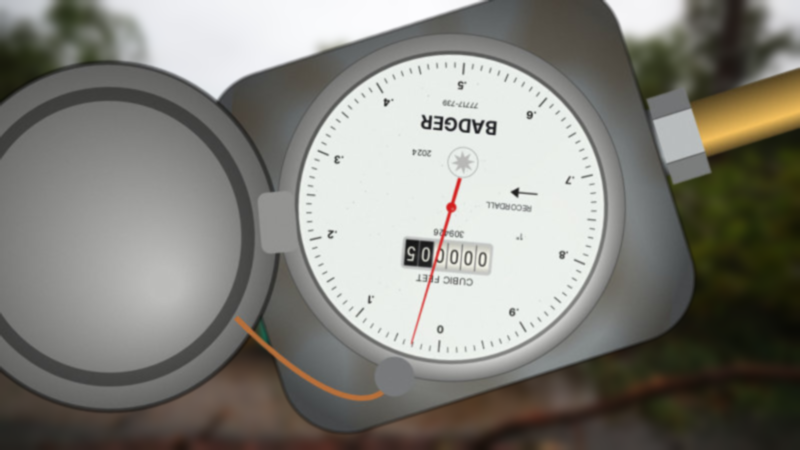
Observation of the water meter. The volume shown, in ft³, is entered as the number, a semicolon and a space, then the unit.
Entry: 5.03; ft³
